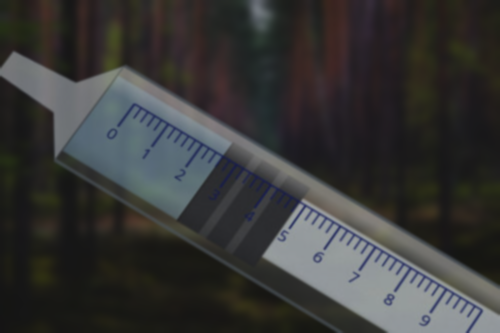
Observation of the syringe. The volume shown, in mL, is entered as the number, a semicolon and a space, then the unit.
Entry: 2.6; mL
